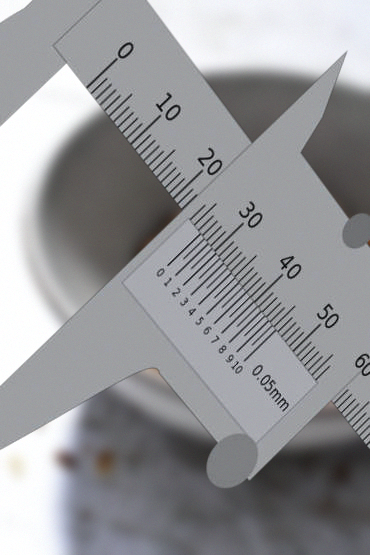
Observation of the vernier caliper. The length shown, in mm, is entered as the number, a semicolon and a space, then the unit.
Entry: 26.6; mm
